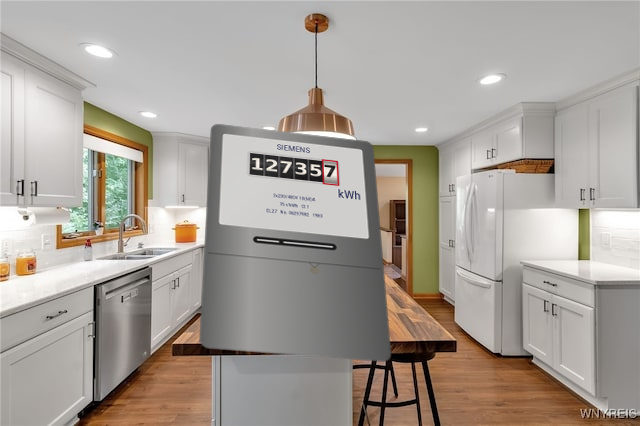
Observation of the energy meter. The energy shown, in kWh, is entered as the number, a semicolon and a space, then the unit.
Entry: 12735.7; kWh
